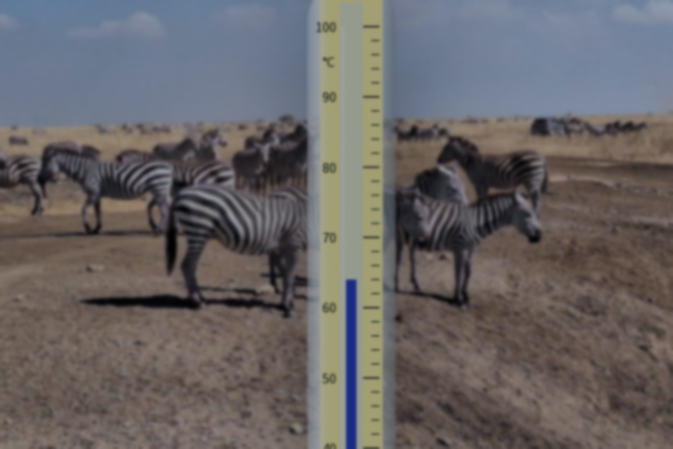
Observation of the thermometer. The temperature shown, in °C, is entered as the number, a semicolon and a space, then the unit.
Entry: 64; °C
